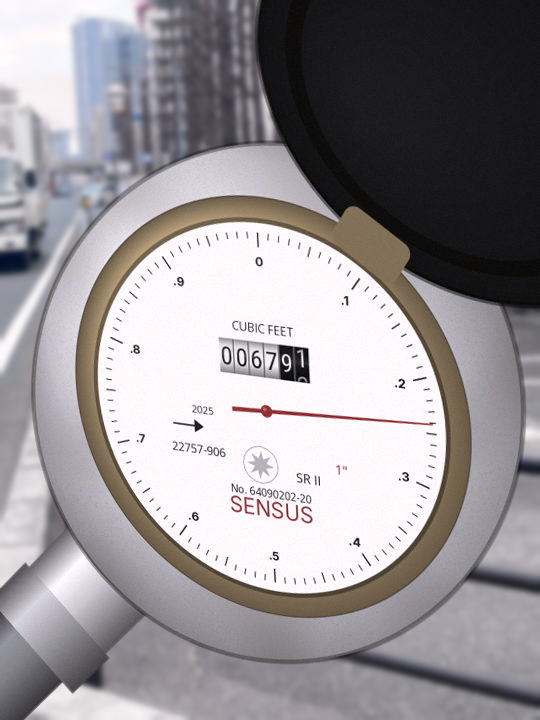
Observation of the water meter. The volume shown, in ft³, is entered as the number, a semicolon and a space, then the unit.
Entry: 6791.24; ft³
